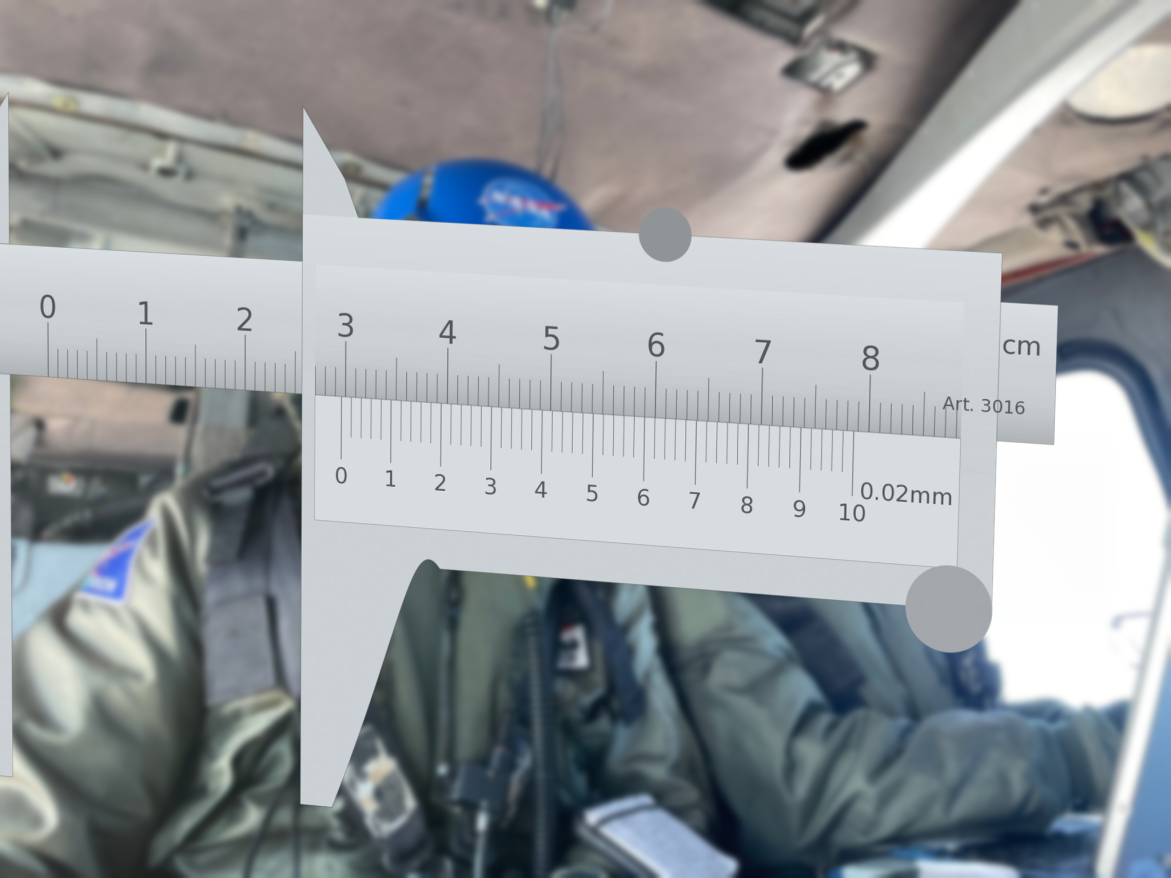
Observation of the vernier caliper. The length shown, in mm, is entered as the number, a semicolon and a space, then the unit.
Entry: 29.6; mm
